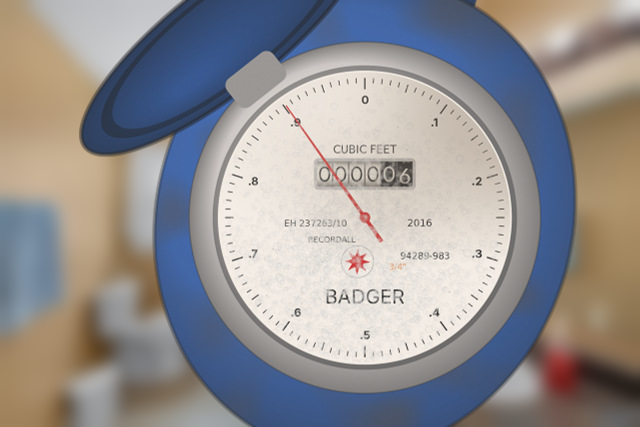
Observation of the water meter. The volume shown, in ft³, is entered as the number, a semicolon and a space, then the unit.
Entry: 5.90; ft³
